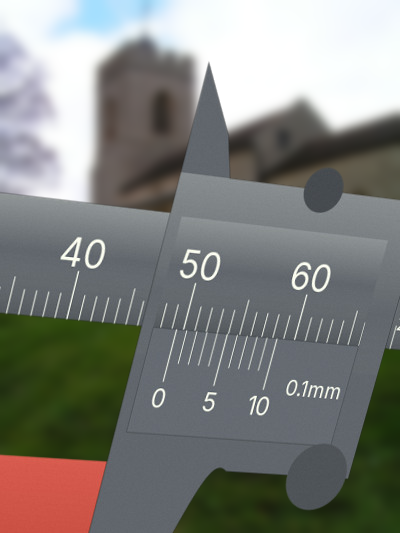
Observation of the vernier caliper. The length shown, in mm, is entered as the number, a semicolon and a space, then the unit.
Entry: 49.4; mm
